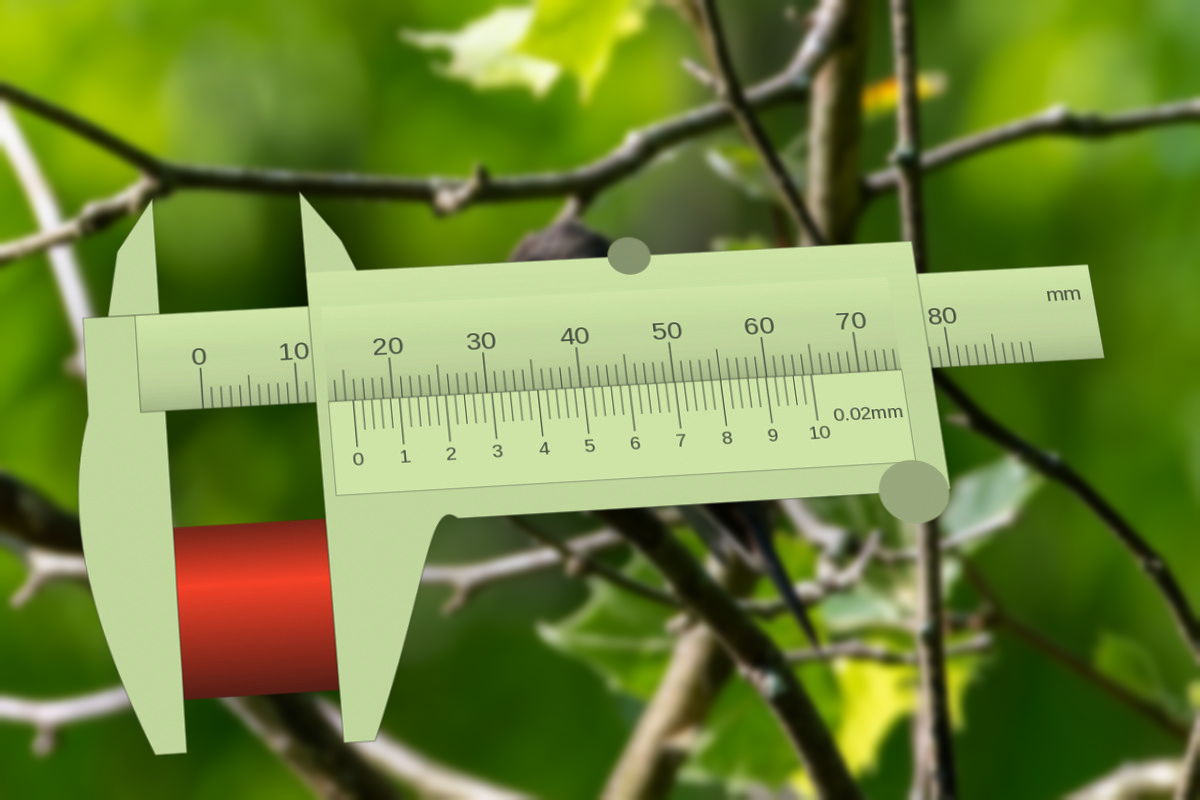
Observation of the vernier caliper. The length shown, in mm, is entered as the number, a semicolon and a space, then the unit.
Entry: 15.8; mm
